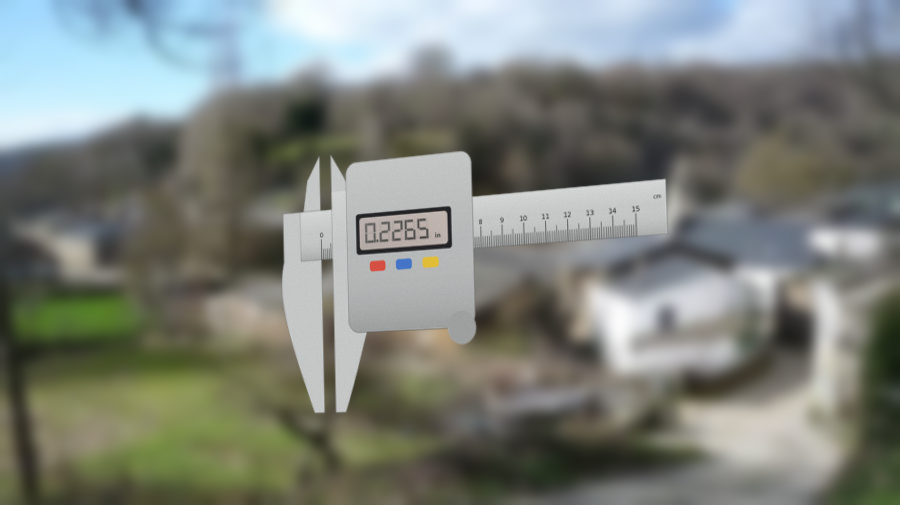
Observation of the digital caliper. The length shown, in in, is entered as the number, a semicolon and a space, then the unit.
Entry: 0.2265; in
